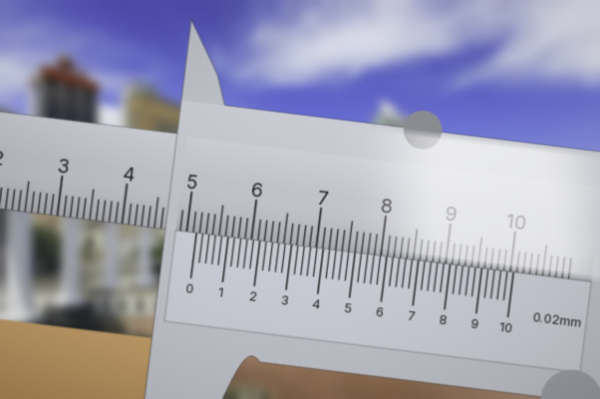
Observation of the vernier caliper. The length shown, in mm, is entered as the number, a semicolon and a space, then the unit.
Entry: 51.5; mm
